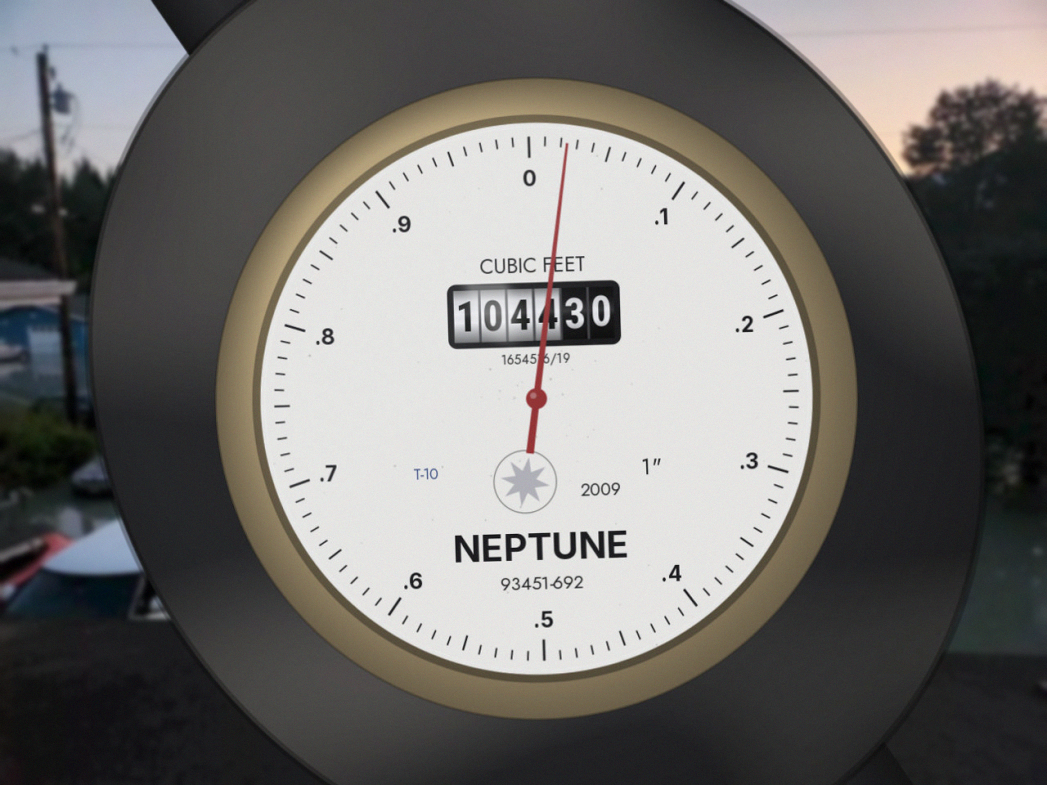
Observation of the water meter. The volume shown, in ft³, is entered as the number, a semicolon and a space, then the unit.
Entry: 104430.02; ft³
